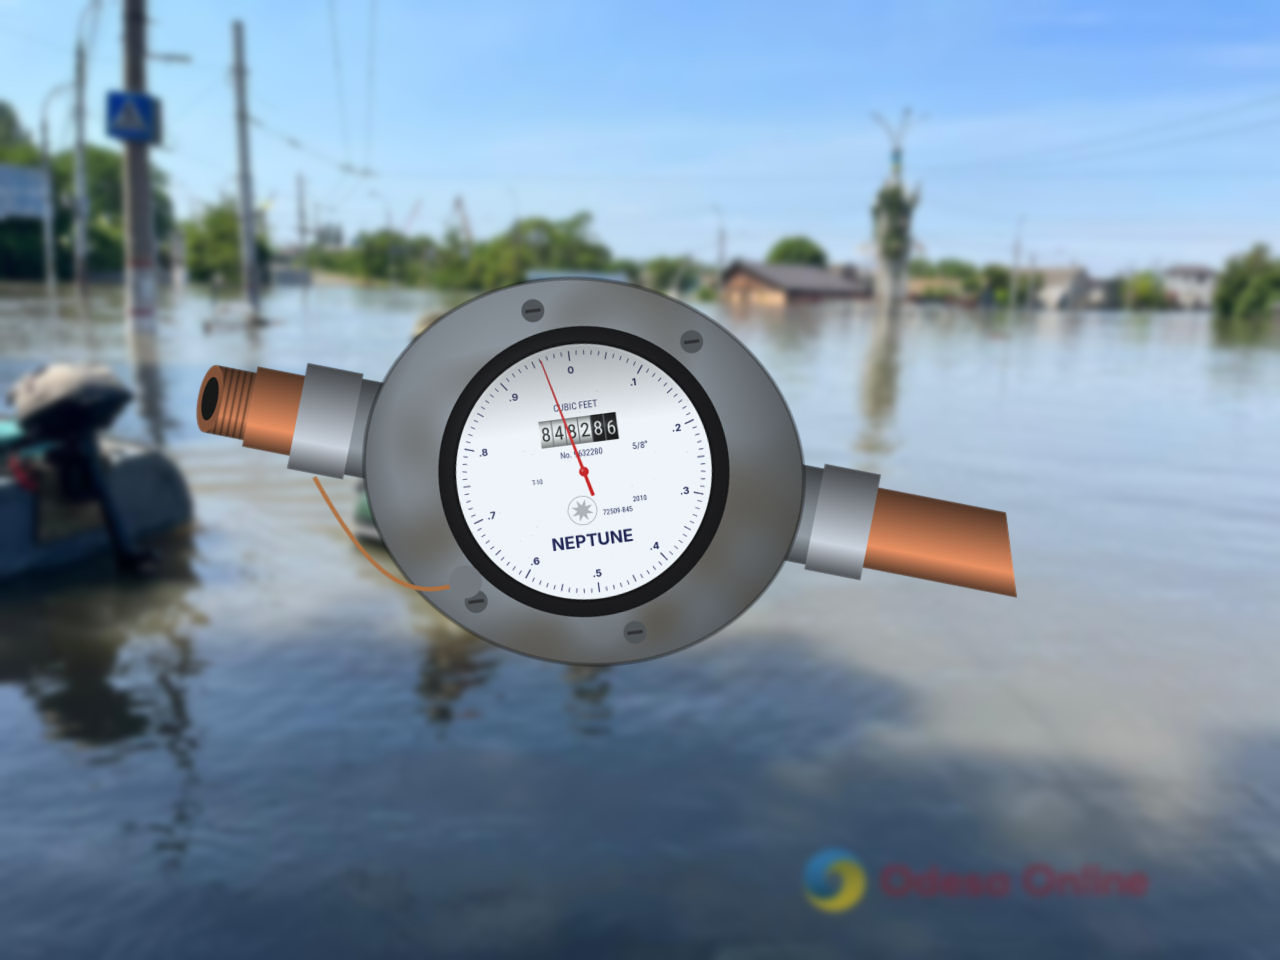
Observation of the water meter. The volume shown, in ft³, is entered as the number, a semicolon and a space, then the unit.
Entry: 848285.96; ft³
